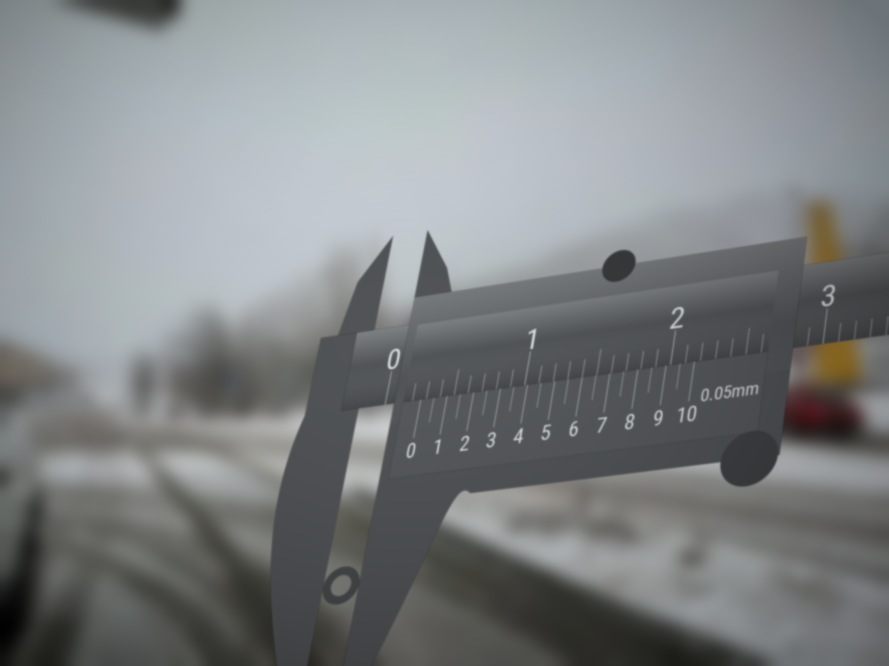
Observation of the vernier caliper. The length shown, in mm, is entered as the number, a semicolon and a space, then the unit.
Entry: 2.6; mm
